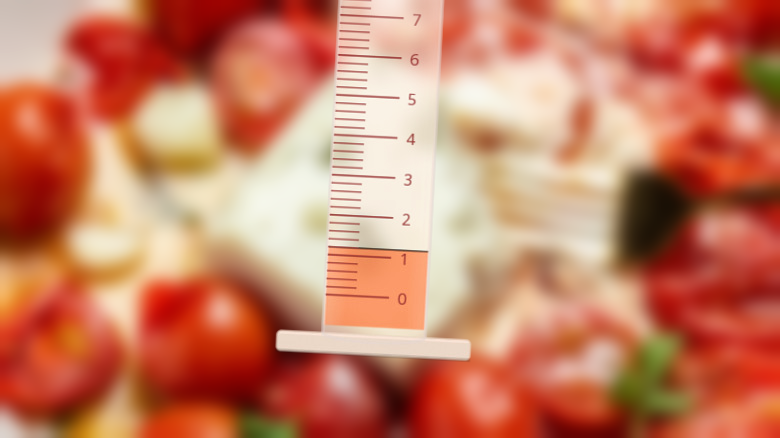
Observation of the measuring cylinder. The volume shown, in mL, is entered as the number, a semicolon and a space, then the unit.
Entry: 1.2; mL
